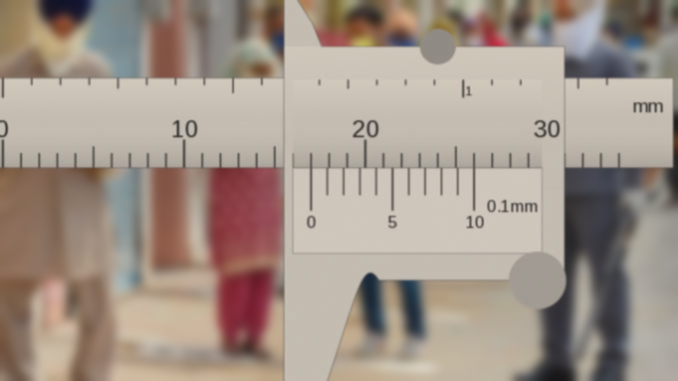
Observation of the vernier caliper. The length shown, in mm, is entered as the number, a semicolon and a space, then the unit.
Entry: 17.0; mm
